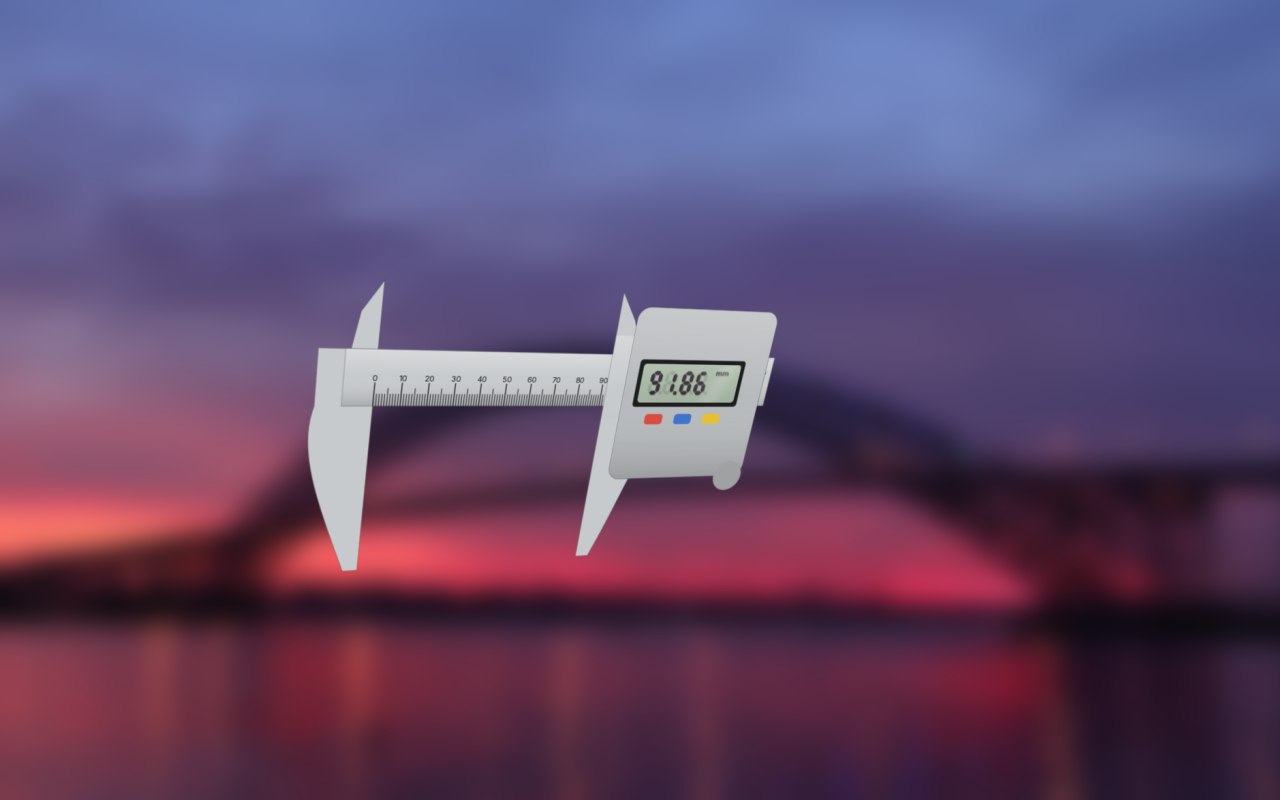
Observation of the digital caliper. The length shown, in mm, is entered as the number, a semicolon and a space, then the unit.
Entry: 91.86; mm
